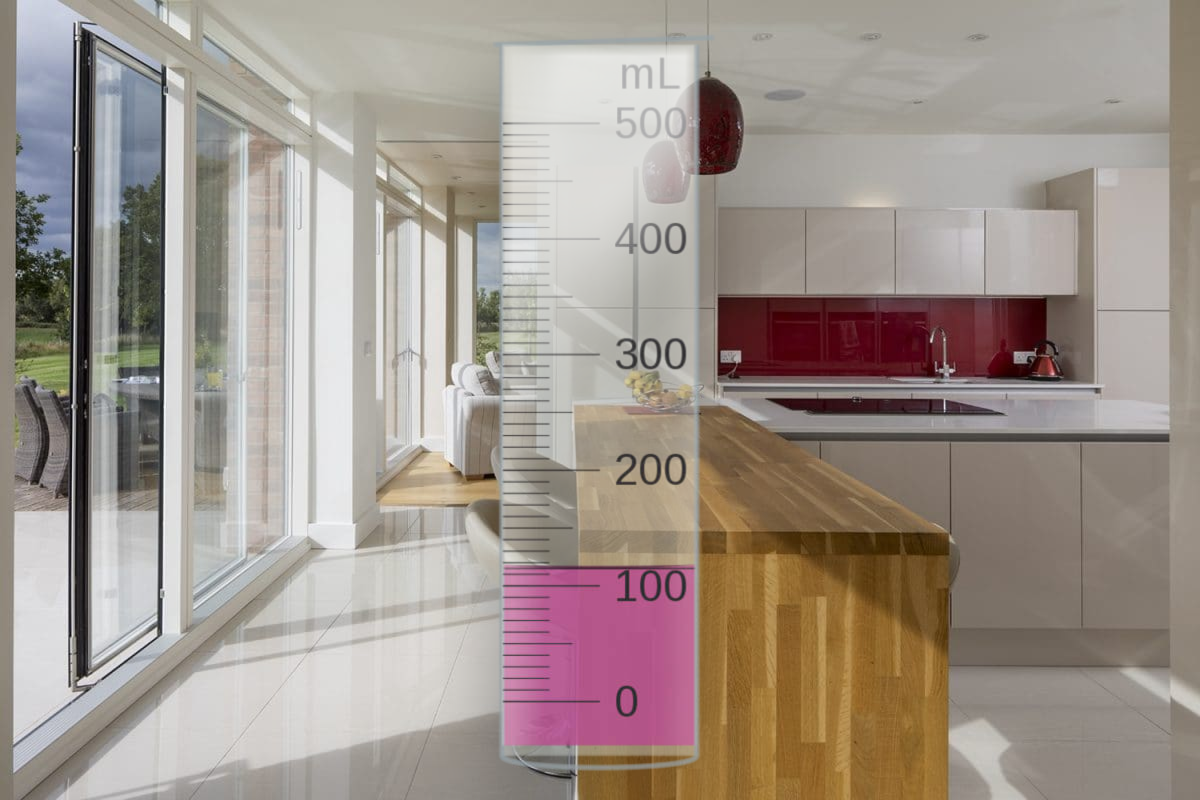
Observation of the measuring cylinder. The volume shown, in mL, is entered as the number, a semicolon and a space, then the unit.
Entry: 115; mL
